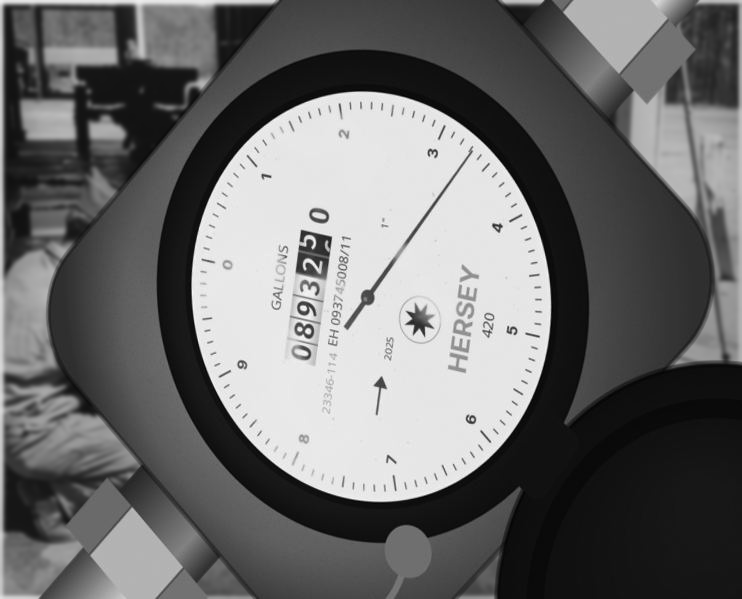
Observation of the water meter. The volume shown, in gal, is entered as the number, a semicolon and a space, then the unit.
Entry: 893253.3; gal
